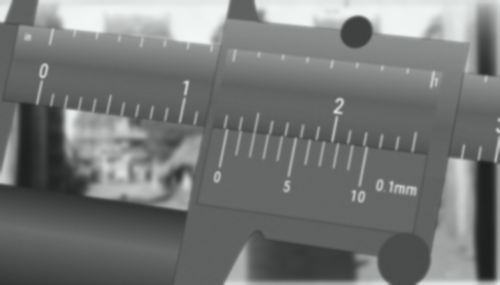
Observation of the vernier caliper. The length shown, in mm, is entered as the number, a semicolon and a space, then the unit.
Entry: 13.2; mm
